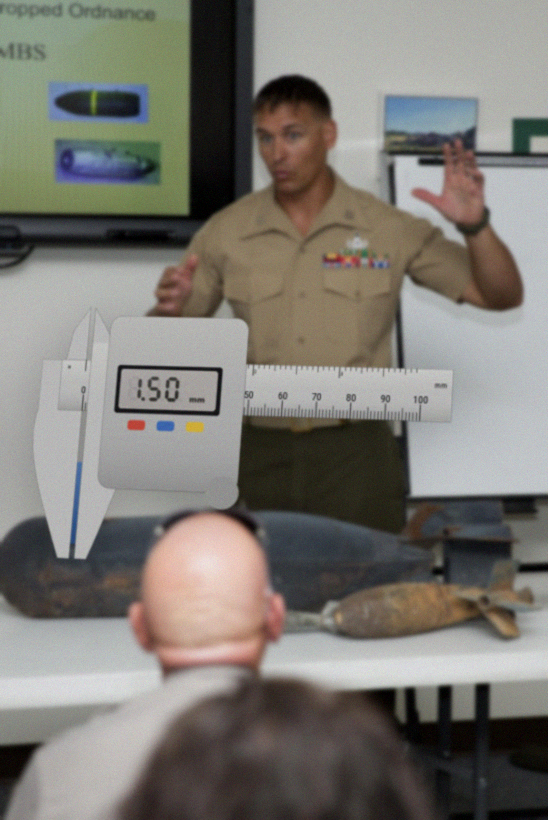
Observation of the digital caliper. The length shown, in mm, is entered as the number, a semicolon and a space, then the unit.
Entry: 1.50; mm
